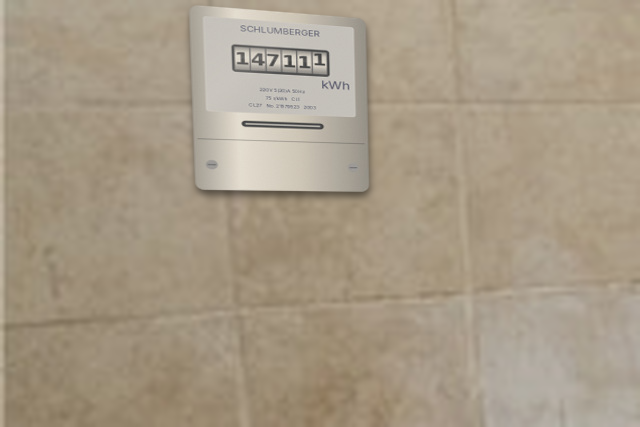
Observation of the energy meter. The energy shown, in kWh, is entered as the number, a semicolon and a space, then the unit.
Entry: 147111; kWh
